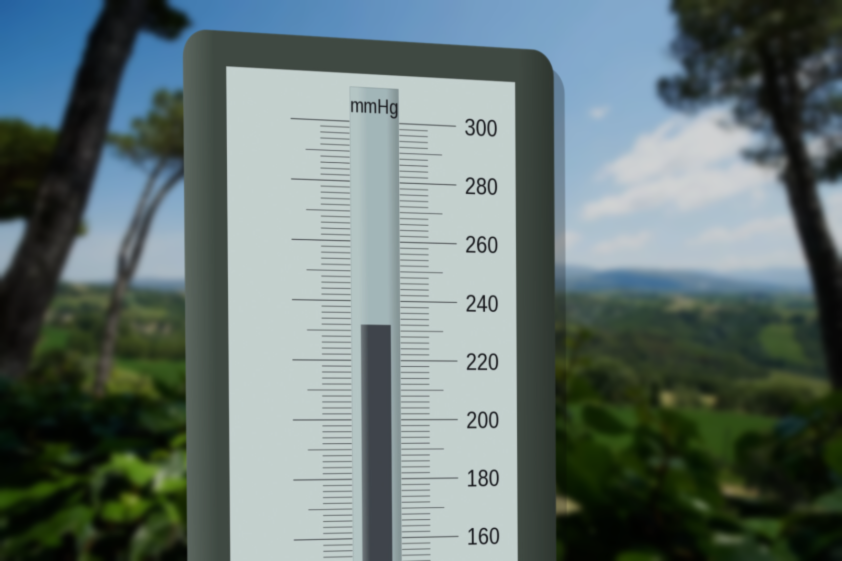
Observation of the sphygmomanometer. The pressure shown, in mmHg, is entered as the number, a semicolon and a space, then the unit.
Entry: 232; mmHg
